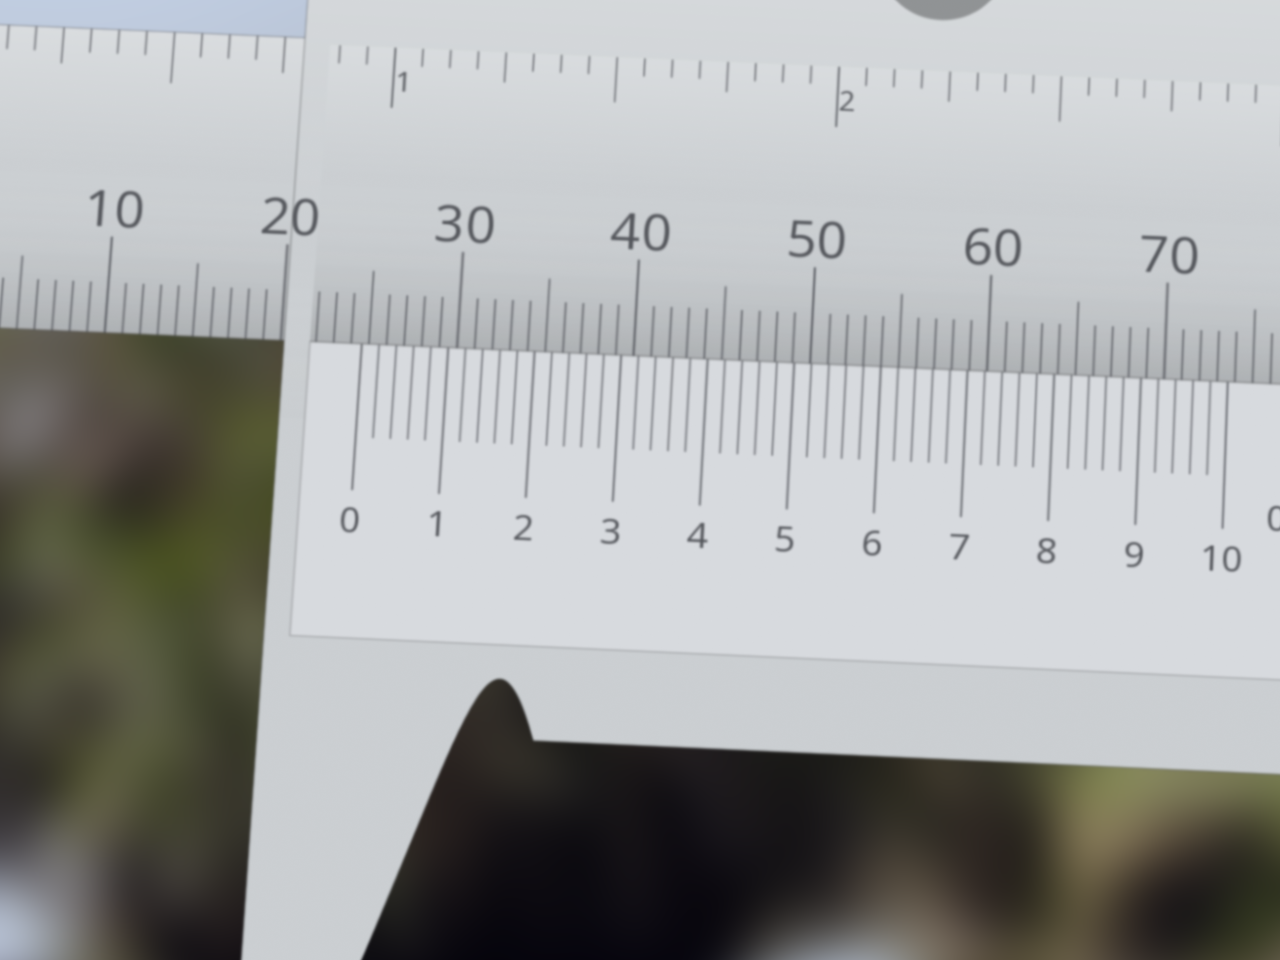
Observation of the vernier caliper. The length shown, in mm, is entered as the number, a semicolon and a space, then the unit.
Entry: 24.6; mm
